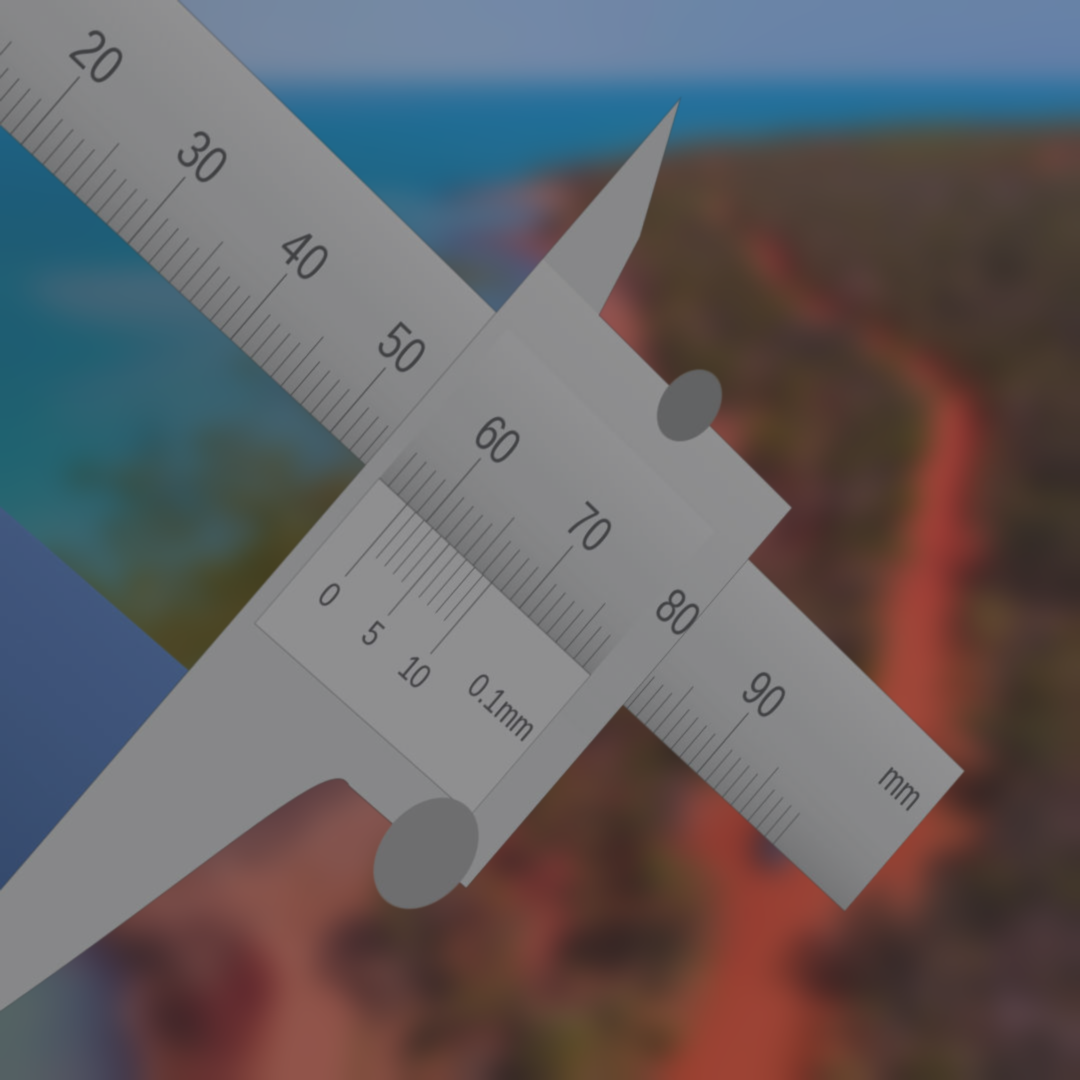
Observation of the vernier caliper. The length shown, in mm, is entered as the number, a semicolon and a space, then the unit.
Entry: 58.0; mm
